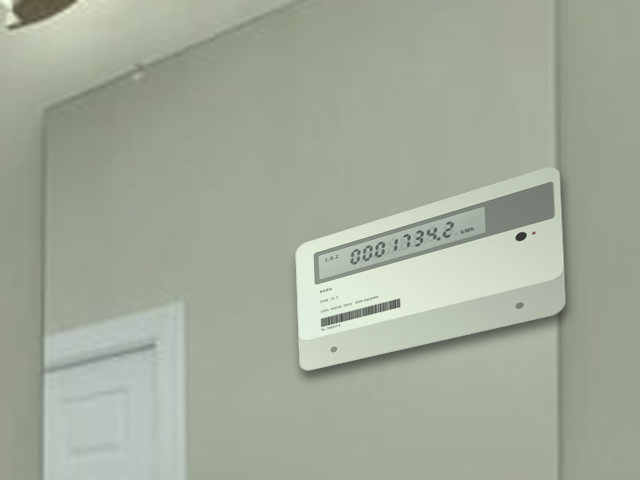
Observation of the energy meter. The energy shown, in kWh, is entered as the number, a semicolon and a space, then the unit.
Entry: 1734.2; kWh
